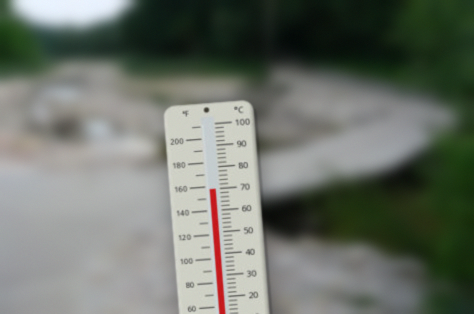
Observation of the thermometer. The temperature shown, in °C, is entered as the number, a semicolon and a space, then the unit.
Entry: 70; °C
